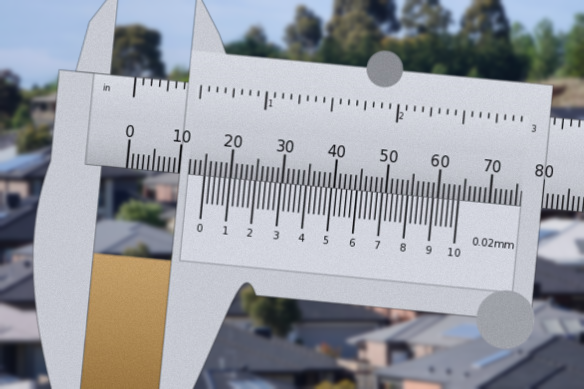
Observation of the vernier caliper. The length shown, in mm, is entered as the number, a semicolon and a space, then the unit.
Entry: 15.0; mm
